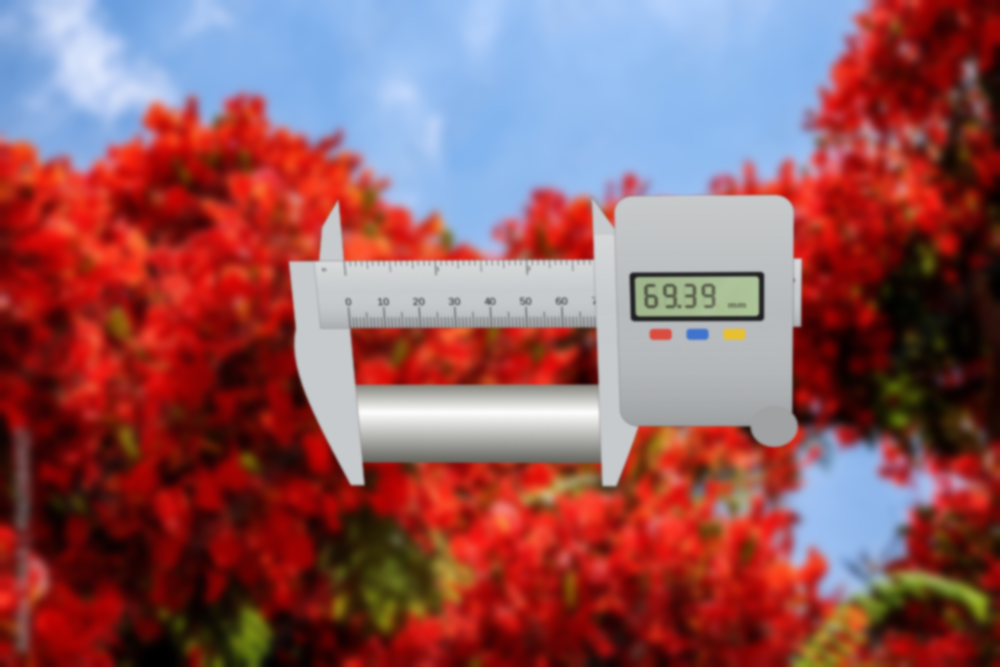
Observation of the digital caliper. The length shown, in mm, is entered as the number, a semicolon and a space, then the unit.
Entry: 69.39; mm
